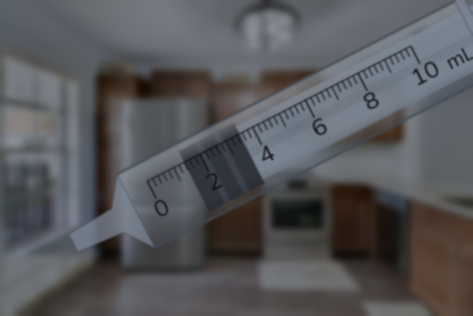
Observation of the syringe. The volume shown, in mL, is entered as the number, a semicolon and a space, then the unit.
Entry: 1.4; mL
